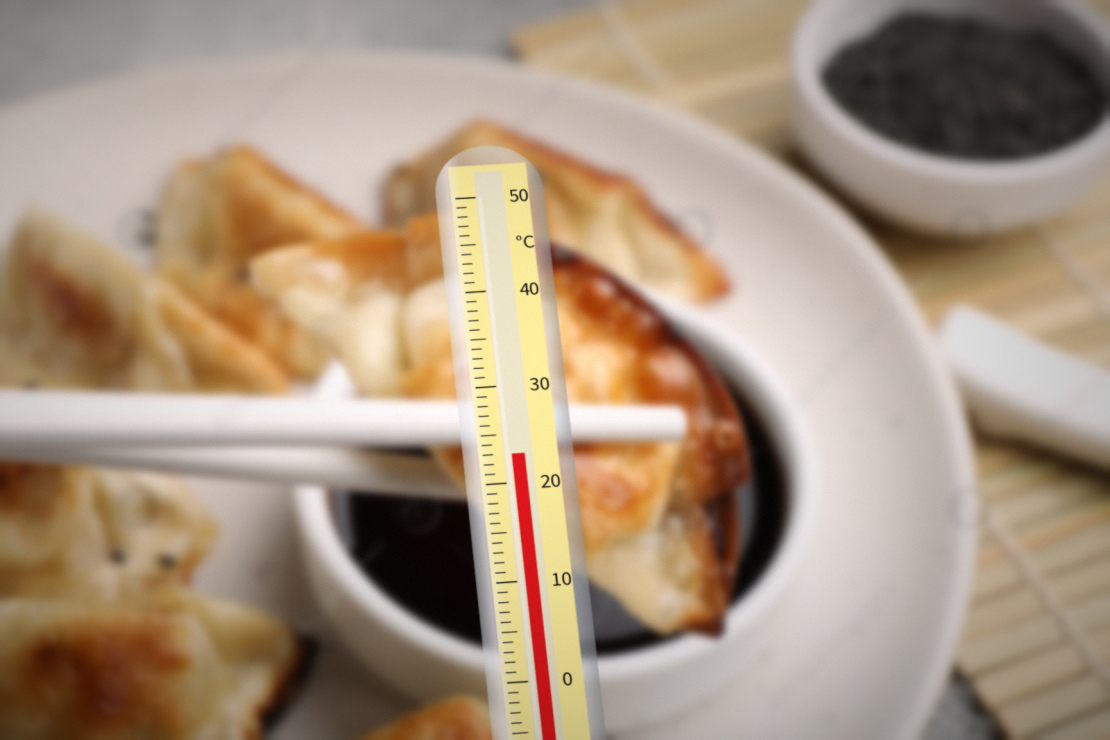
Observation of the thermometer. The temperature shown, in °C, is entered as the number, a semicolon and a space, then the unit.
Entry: 23; °C
